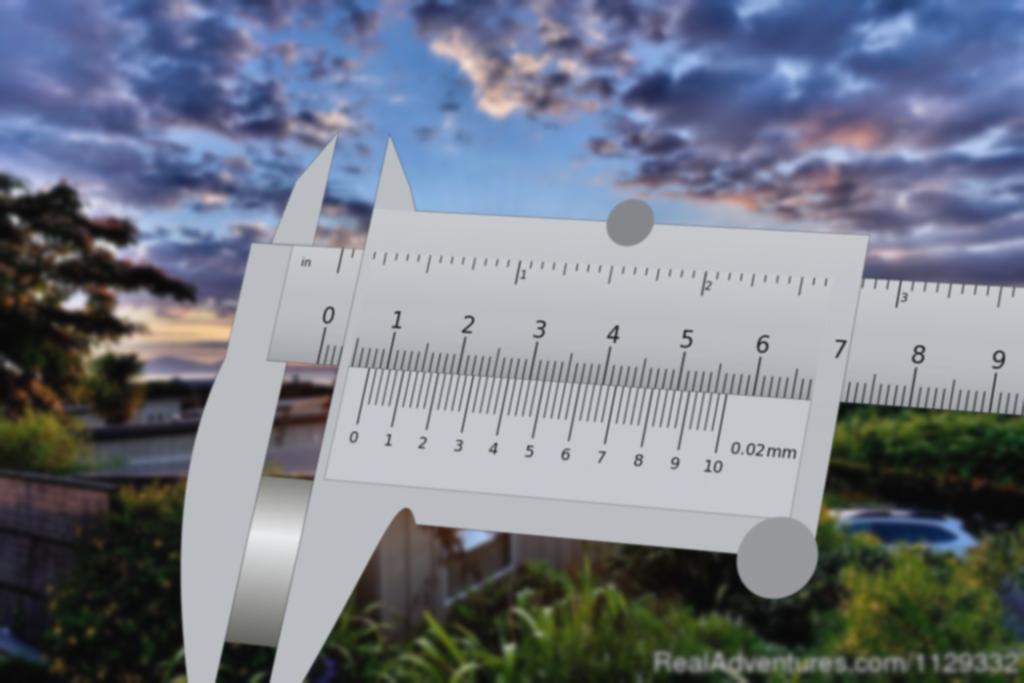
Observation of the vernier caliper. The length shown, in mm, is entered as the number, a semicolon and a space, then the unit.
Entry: 7.5; mm
